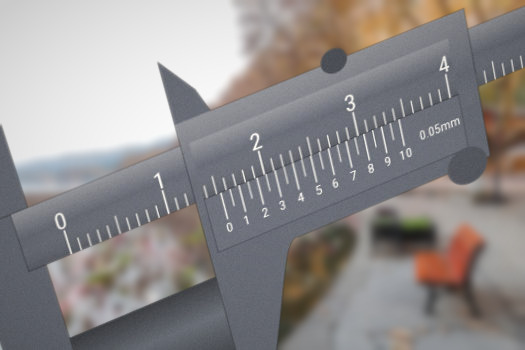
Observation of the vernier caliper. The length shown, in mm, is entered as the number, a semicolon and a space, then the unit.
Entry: 15.4; mm
